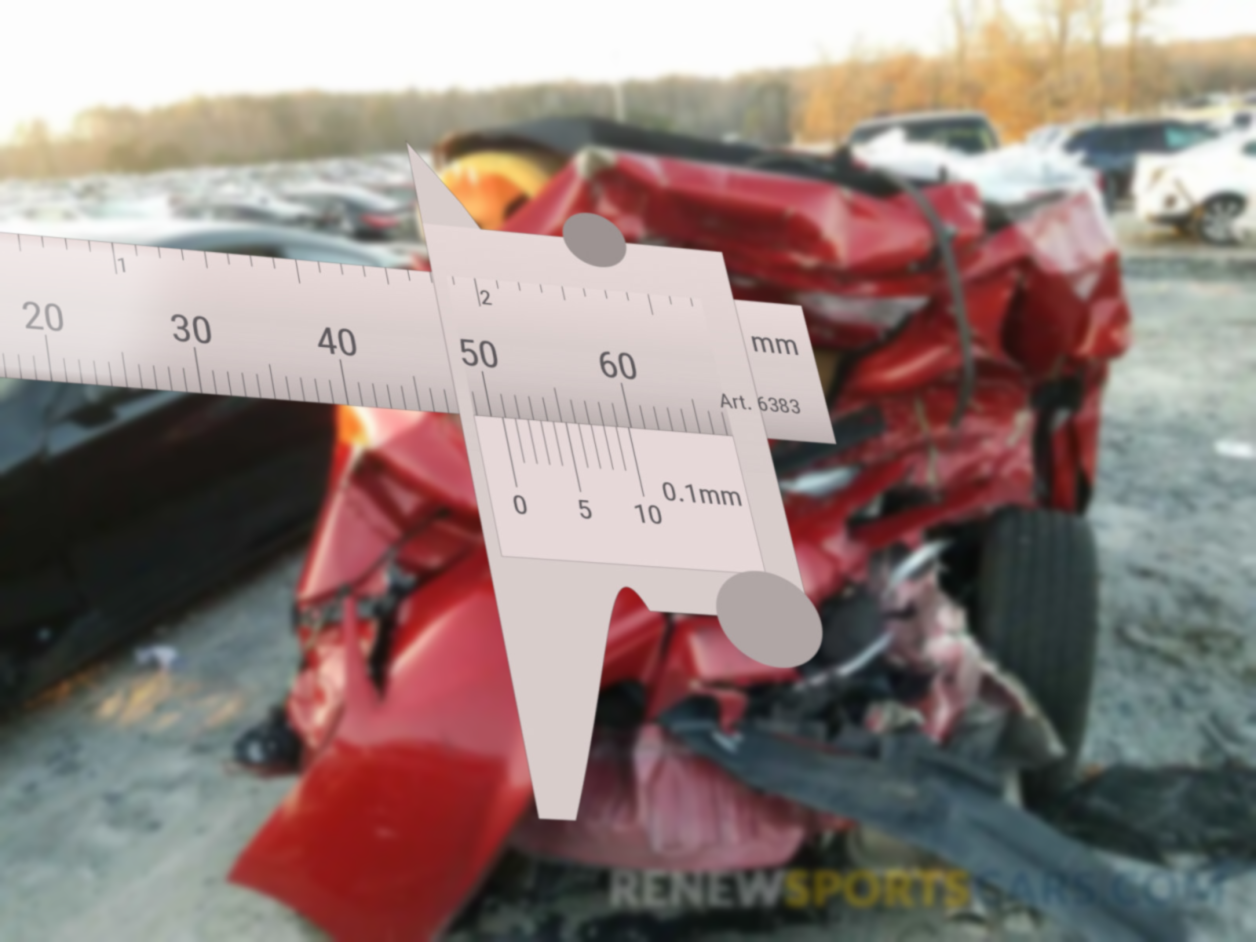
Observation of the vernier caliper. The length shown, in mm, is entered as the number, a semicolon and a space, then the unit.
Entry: 50.8; mm
